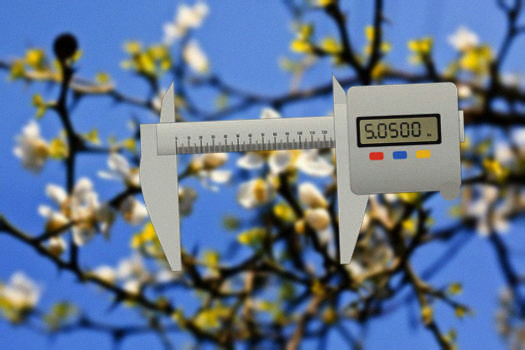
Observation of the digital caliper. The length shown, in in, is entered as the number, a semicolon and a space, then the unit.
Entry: 5.0500; in
